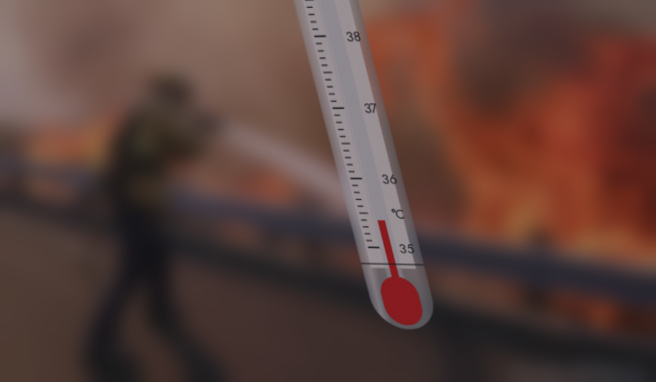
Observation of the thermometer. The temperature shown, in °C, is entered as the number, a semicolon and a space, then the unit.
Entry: 35.4; °C
